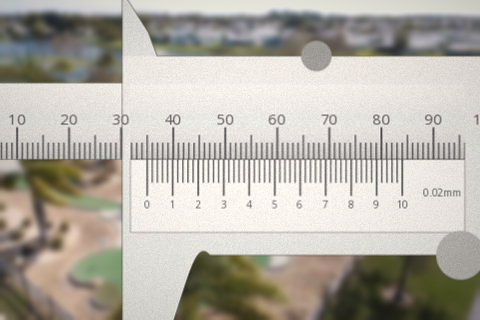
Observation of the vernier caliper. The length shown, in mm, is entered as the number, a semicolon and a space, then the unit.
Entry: 35.0; mm
